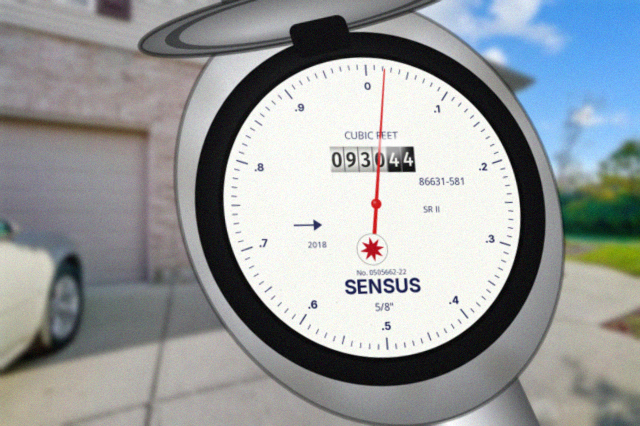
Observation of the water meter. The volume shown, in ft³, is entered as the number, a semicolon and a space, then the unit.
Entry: 93044.02; ft³
